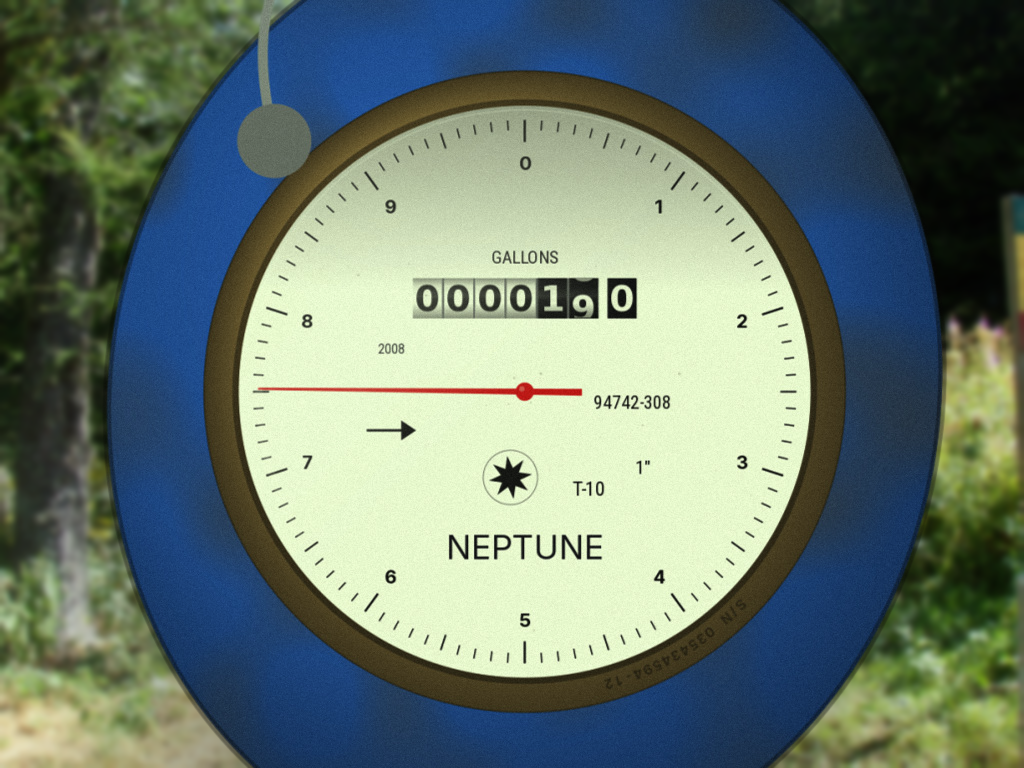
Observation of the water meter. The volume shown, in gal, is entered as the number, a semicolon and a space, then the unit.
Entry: 187.5; gal
